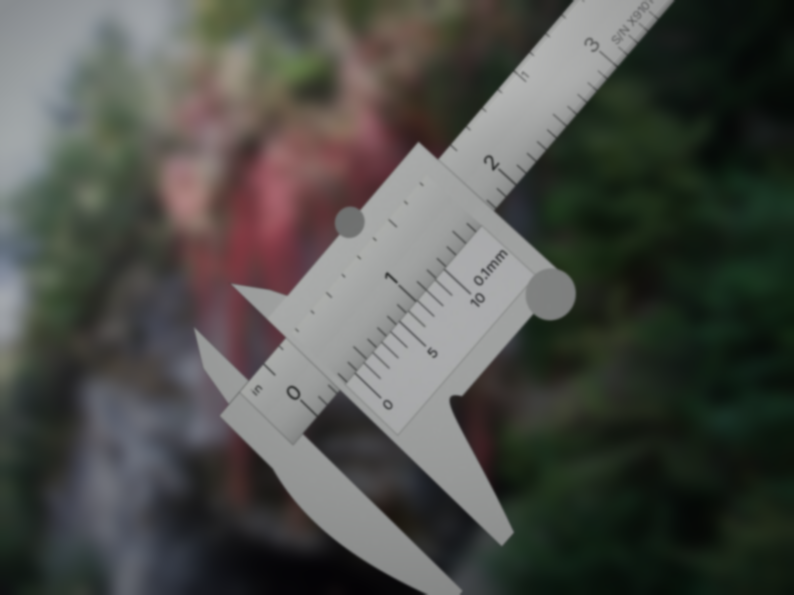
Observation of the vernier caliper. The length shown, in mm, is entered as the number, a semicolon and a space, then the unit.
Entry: 3.8; mm
